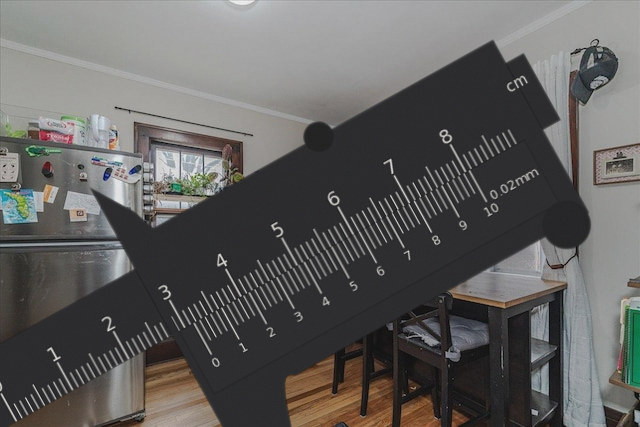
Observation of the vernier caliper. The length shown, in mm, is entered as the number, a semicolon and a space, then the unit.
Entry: 31.6; mm
